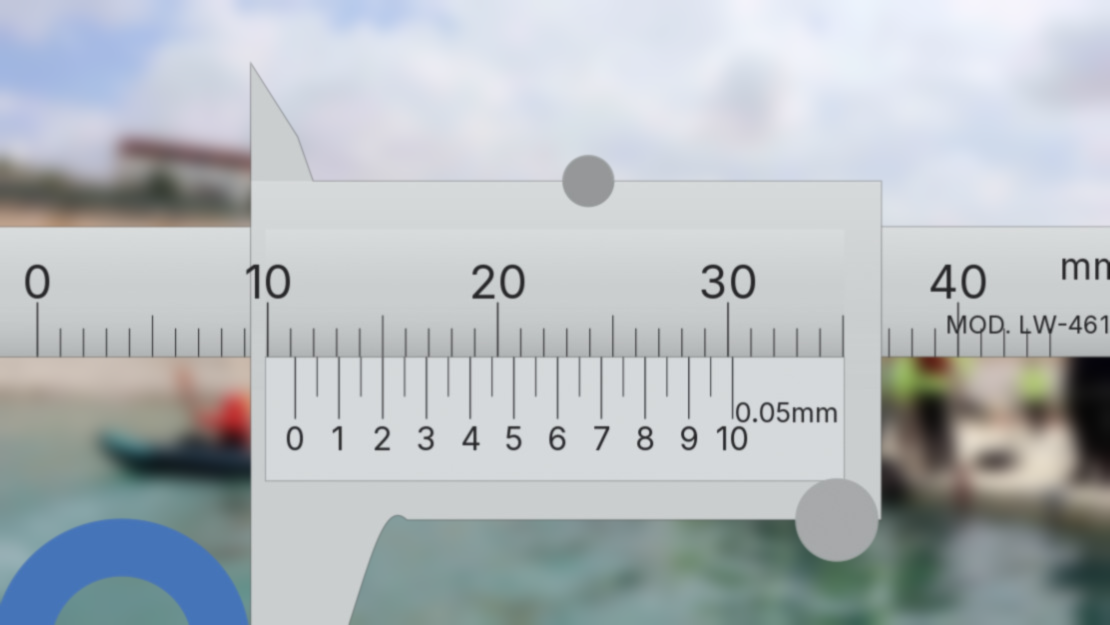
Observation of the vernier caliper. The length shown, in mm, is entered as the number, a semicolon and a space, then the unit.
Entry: 11.2; mm
